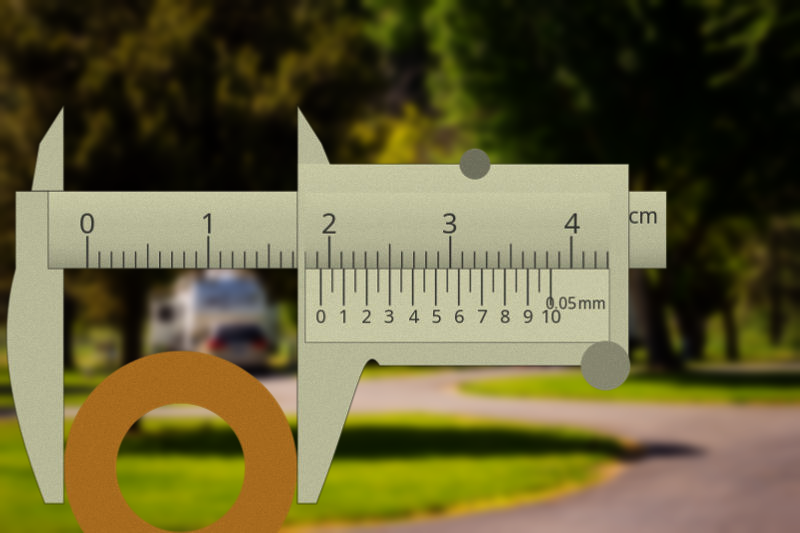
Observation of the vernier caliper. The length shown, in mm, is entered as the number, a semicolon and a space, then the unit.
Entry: 19.3; mm
